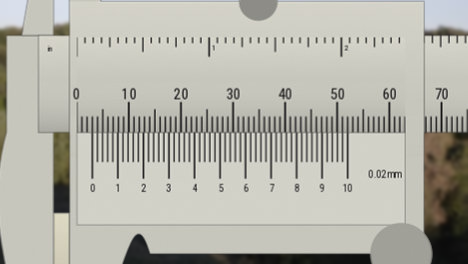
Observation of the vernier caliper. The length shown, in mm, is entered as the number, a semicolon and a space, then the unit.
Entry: 3.0; mm
